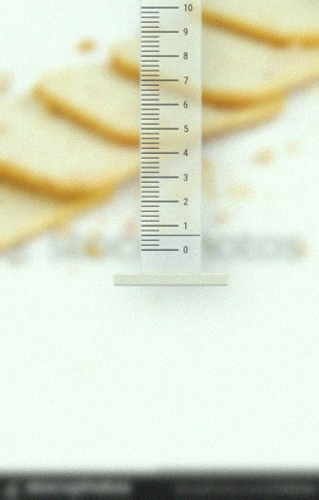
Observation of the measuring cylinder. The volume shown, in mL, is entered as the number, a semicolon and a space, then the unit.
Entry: 0.6; mL
